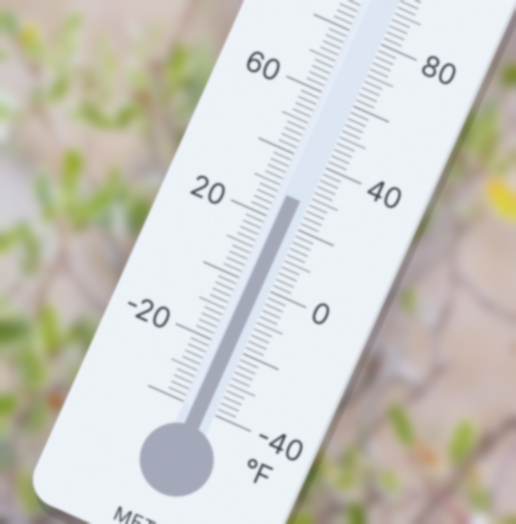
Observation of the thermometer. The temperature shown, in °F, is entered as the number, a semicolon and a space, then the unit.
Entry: 28; °F
